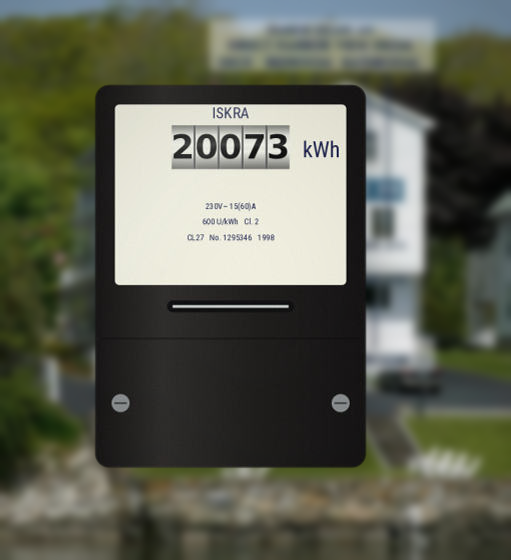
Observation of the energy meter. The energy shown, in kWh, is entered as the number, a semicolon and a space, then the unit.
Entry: 20073; kWh
